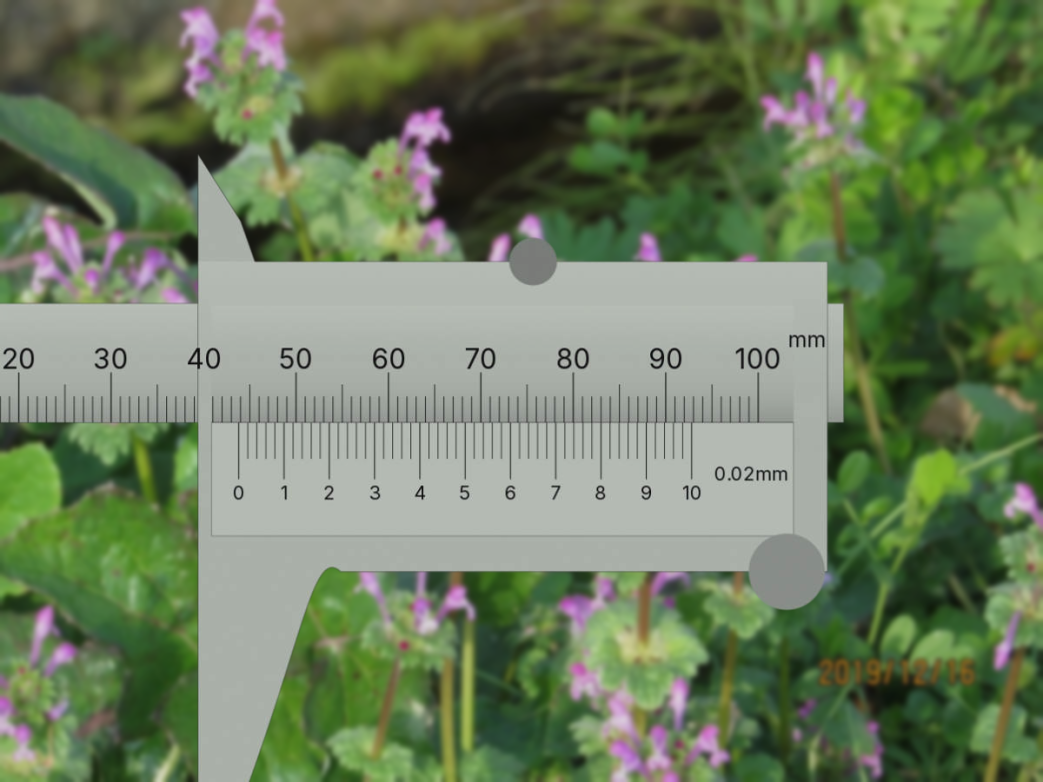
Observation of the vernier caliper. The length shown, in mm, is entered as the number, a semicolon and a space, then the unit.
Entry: 43.8; mm
